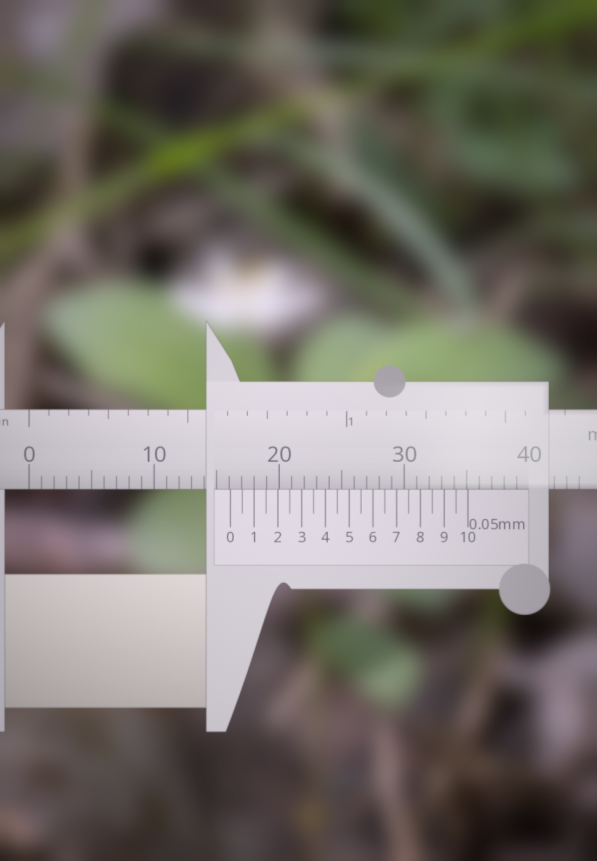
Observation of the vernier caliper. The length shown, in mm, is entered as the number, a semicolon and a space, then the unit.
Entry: 16.1; mm
